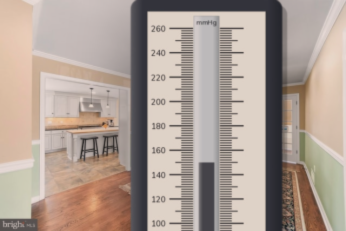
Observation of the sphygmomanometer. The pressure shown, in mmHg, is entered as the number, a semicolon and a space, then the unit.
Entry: 150; mmHg
